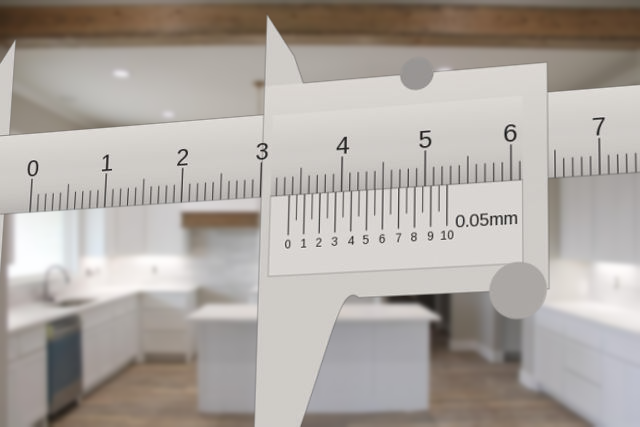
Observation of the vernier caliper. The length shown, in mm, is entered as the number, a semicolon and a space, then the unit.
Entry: 33.6; mm
